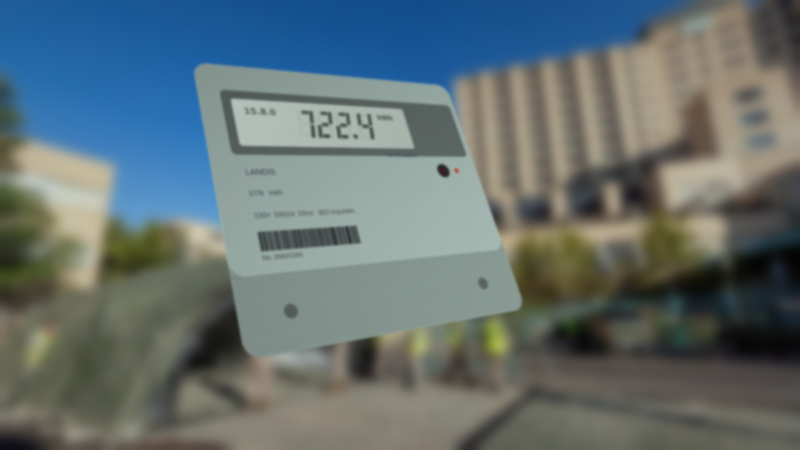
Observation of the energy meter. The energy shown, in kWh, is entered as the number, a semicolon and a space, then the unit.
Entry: 722.4; kWh
